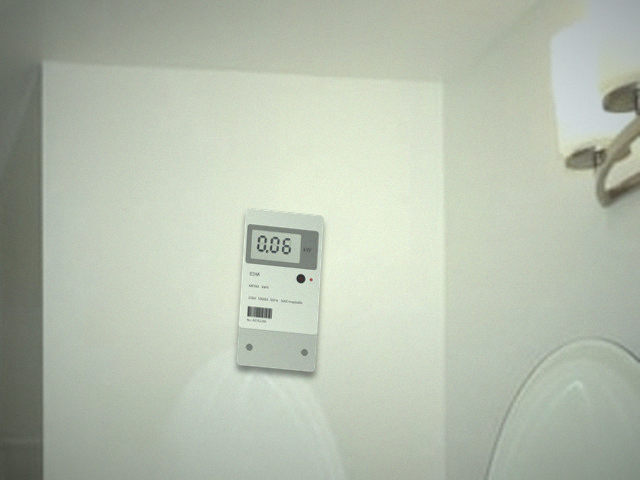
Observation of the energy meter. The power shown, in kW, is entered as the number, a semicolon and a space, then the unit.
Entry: 0.06; kW
